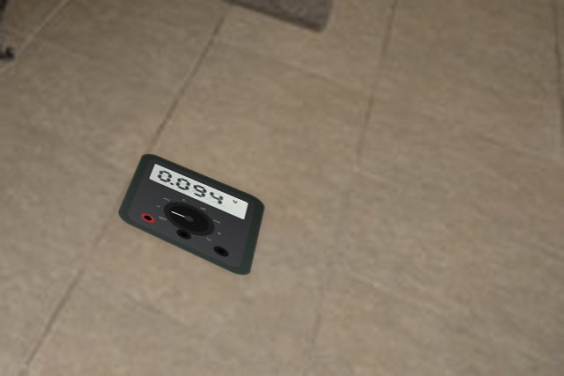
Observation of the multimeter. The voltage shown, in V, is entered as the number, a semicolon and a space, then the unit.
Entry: 0.094; V
